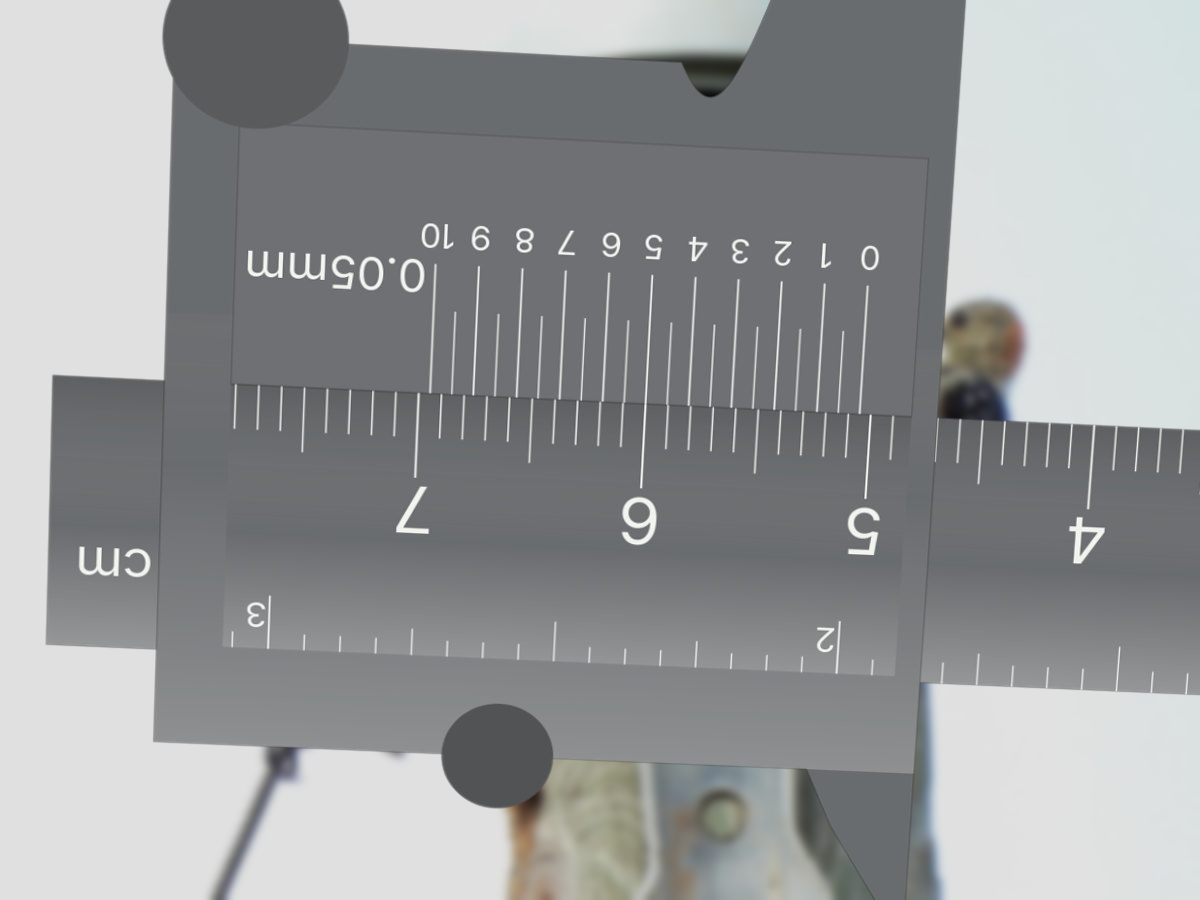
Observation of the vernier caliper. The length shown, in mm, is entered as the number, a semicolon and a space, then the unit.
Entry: 50.5; mm
